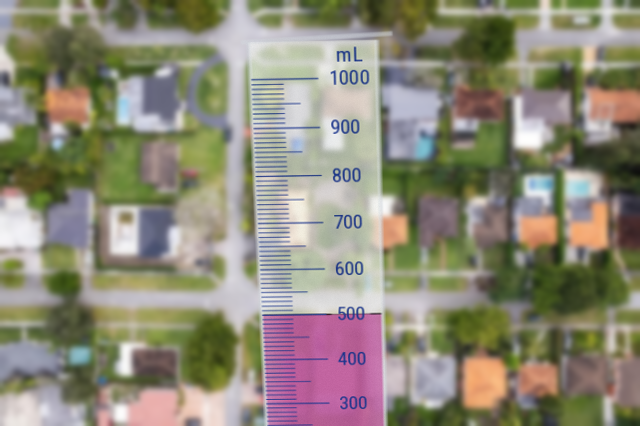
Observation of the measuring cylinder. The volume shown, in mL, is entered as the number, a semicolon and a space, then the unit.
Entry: 500; mL
